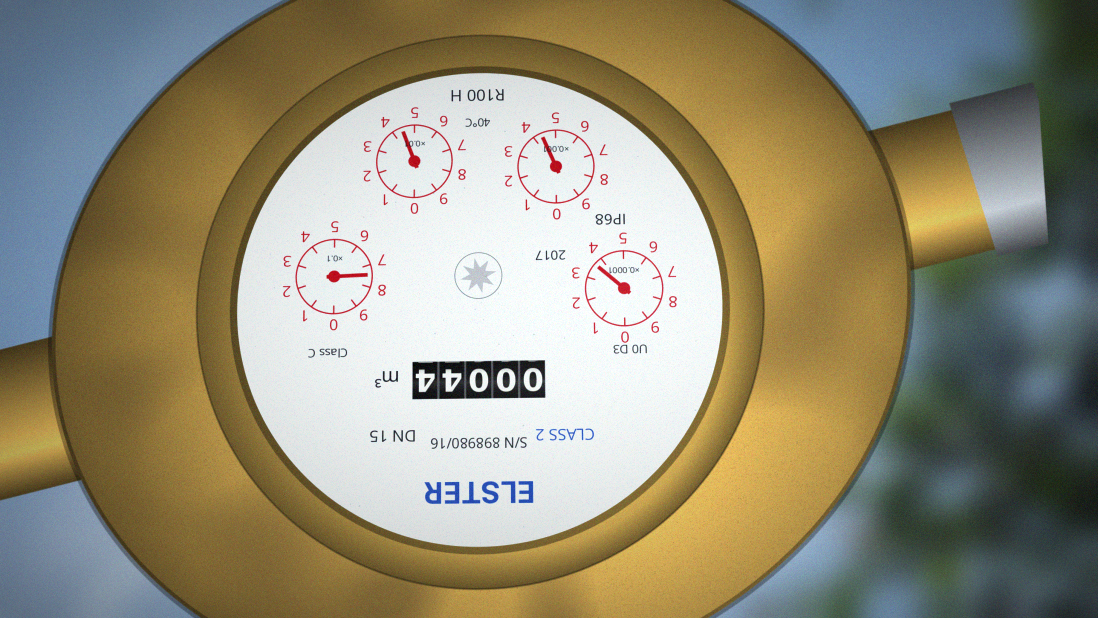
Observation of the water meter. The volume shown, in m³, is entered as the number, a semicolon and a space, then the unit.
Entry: 44.7443; m³
